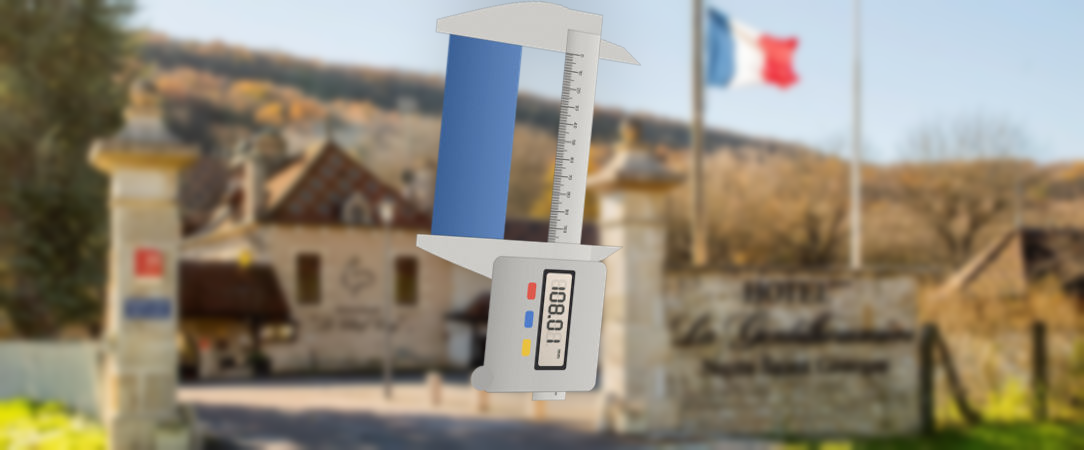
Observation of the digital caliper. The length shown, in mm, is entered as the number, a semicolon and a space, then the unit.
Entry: 108.01; mm
